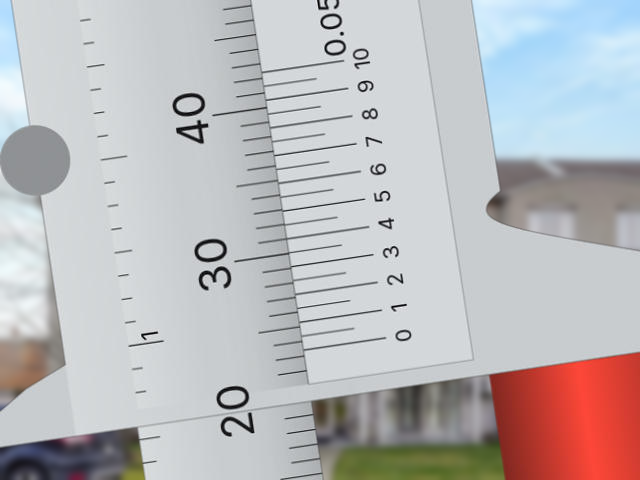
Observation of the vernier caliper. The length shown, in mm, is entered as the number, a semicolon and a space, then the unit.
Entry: 23.4; mm
